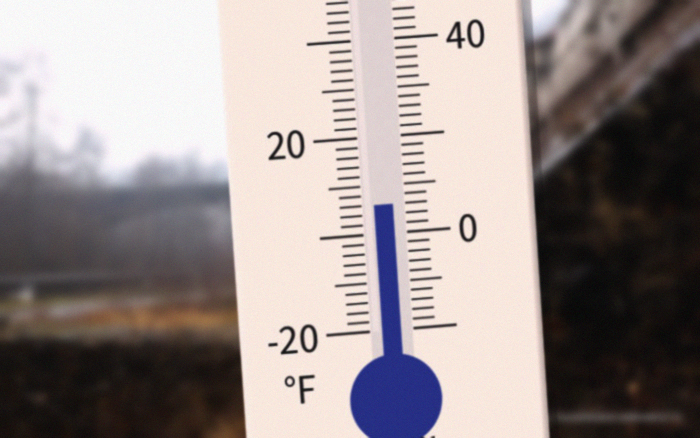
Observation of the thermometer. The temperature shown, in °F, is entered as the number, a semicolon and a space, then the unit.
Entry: 6; °F
